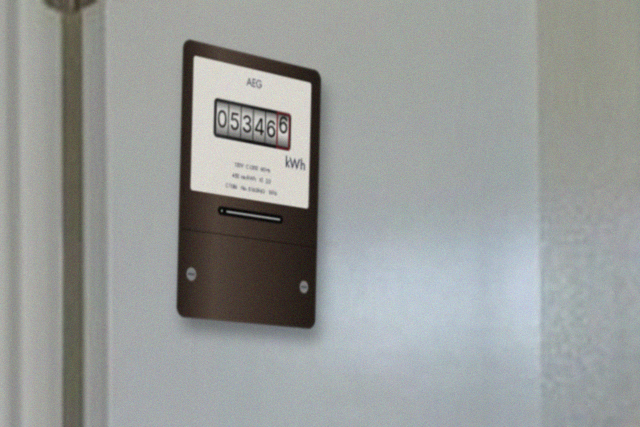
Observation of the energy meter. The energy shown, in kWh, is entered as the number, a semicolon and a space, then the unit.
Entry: 5346.6; kWh
